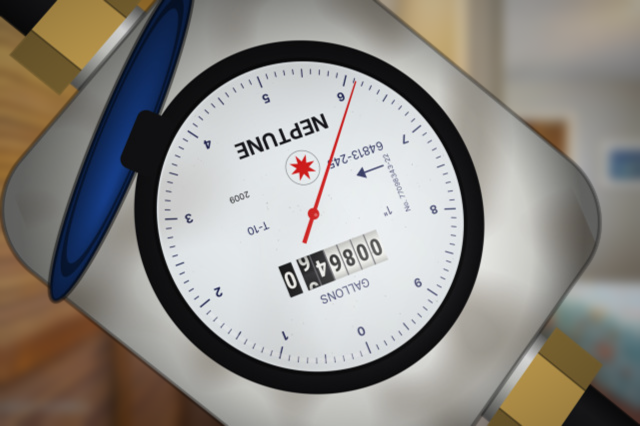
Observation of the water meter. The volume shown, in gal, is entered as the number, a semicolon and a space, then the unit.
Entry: 86456.1; gal
